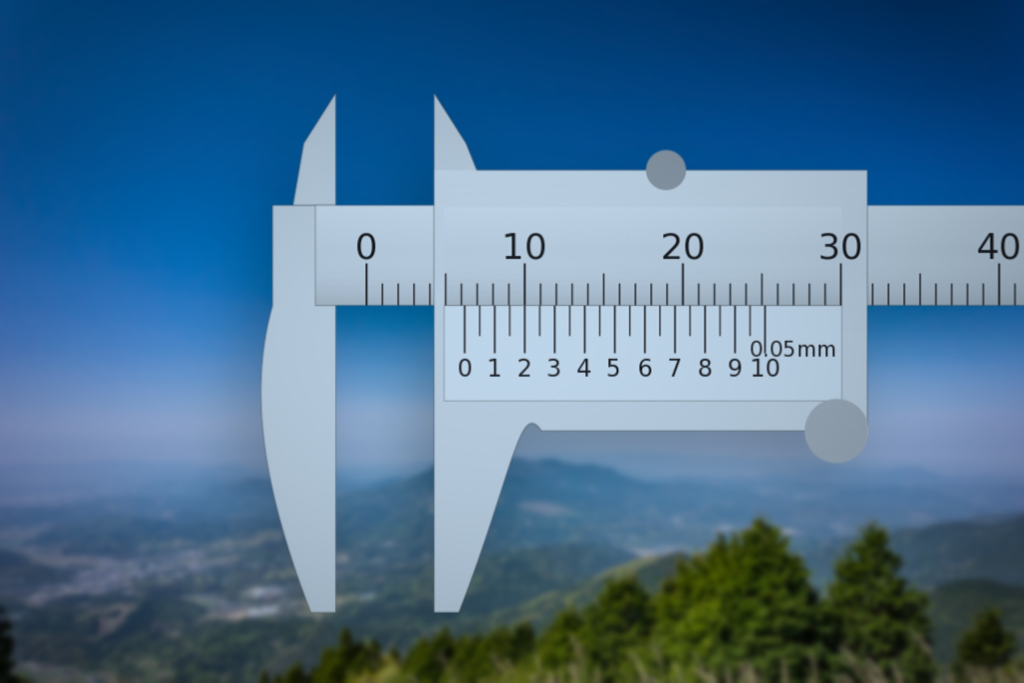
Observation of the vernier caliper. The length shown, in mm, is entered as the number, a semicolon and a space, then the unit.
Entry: 6.2; mm
